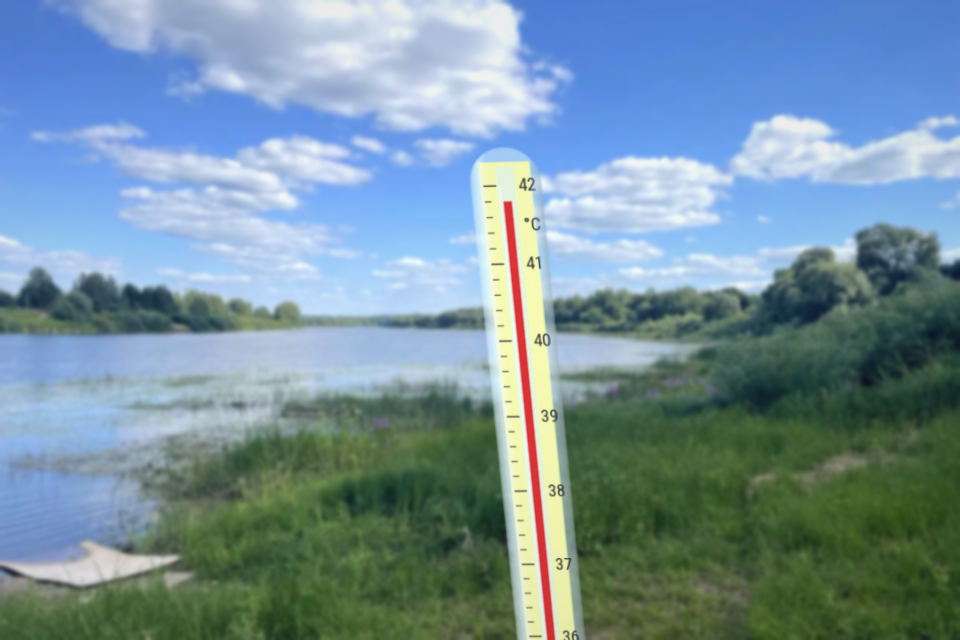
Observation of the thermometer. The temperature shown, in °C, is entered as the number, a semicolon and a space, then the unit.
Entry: 41.8; °C
